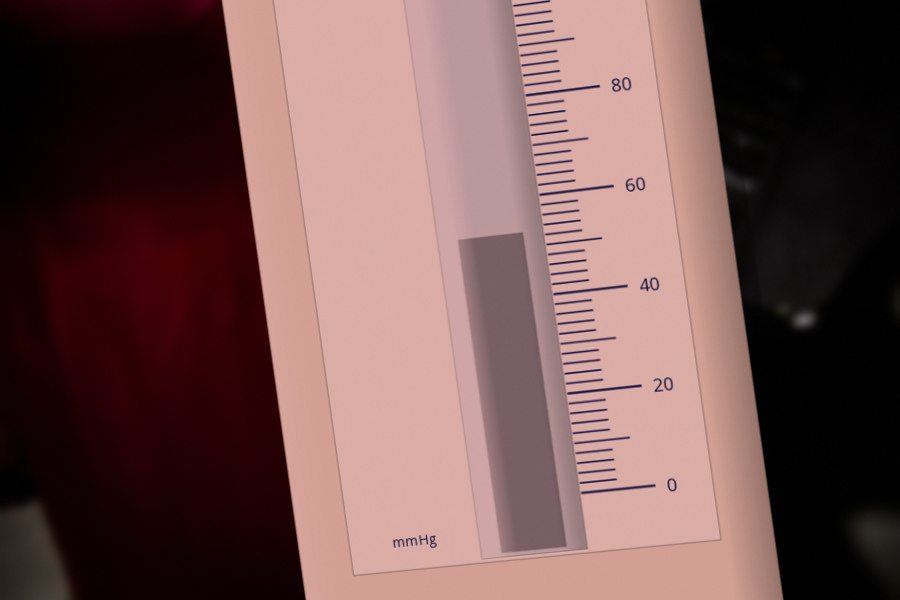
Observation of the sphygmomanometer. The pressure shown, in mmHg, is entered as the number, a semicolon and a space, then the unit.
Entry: 53; mmHg
